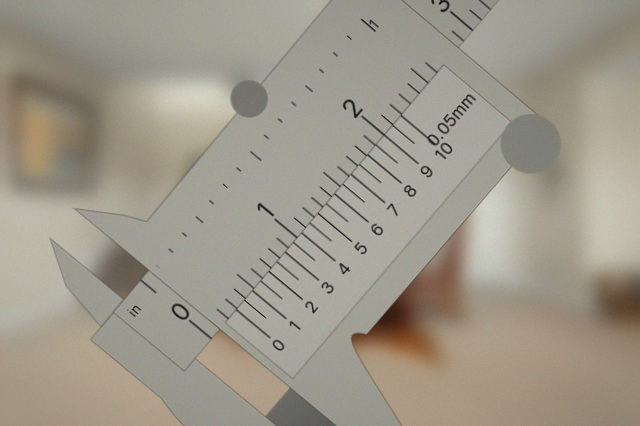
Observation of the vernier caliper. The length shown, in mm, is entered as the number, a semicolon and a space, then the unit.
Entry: 2.9; mm
